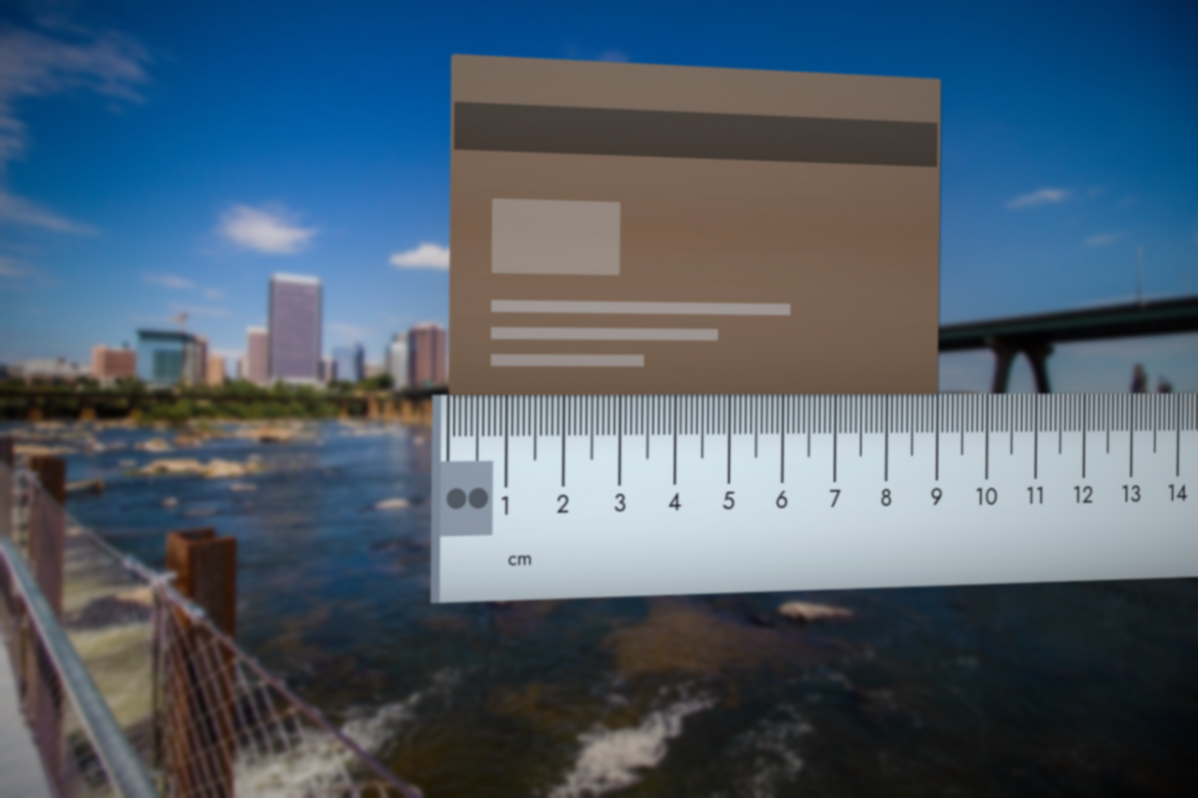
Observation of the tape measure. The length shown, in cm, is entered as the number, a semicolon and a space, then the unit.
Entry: 9; cm
